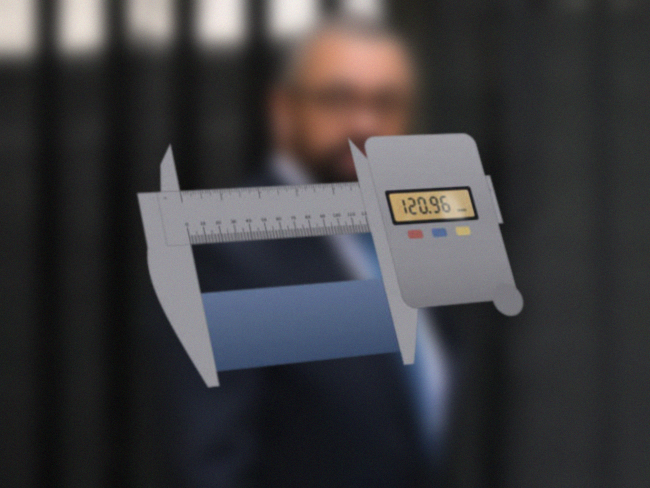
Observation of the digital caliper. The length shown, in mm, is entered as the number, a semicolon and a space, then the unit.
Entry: 120.96; mm
